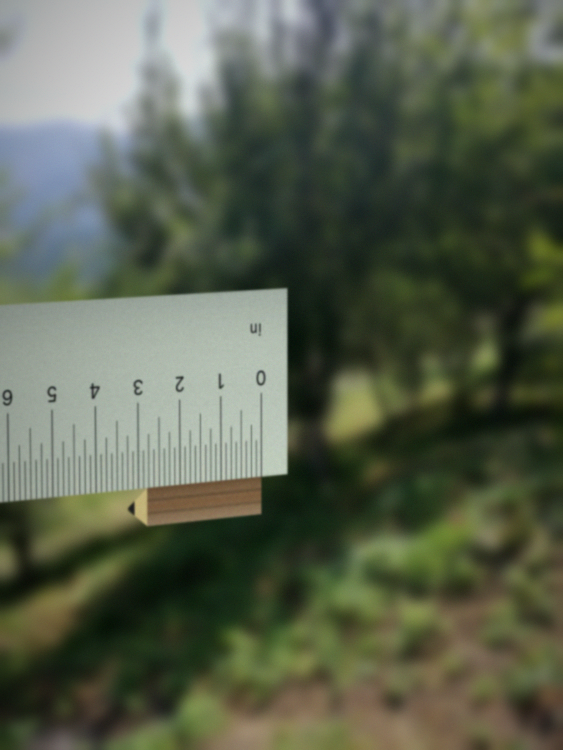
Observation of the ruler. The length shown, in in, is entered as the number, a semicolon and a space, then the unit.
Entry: 3.25; in
